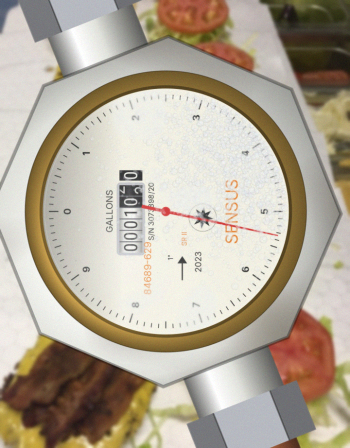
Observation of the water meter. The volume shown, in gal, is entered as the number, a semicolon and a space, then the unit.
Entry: 1025.3; gal
